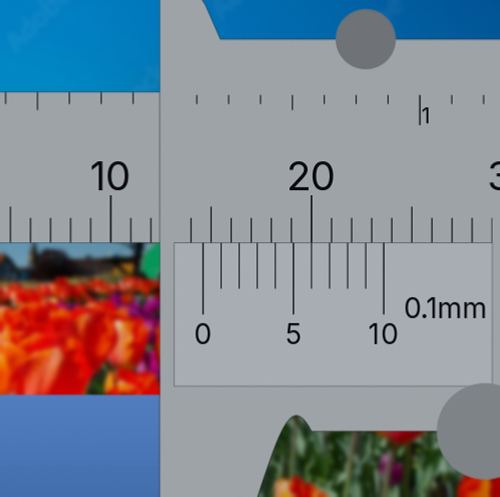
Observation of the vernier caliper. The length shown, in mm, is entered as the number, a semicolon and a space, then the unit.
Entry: 14.6; mm
